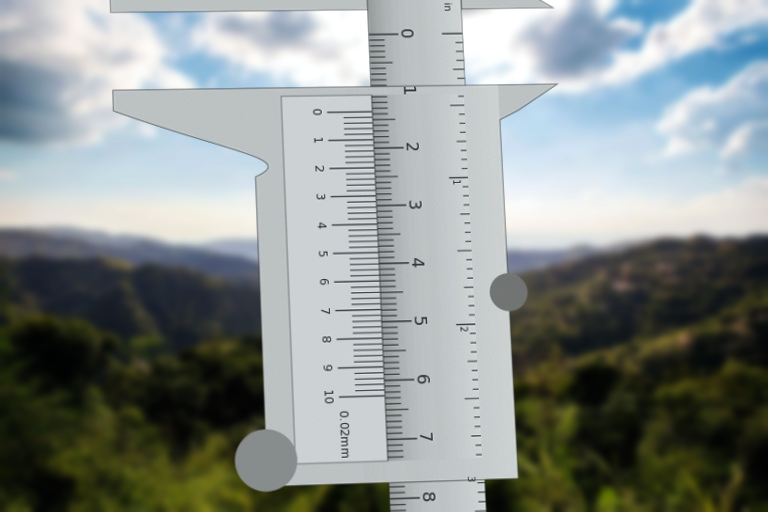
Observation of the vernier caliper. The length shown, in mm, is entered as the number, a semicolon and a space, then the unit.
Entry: 13.6; mm
